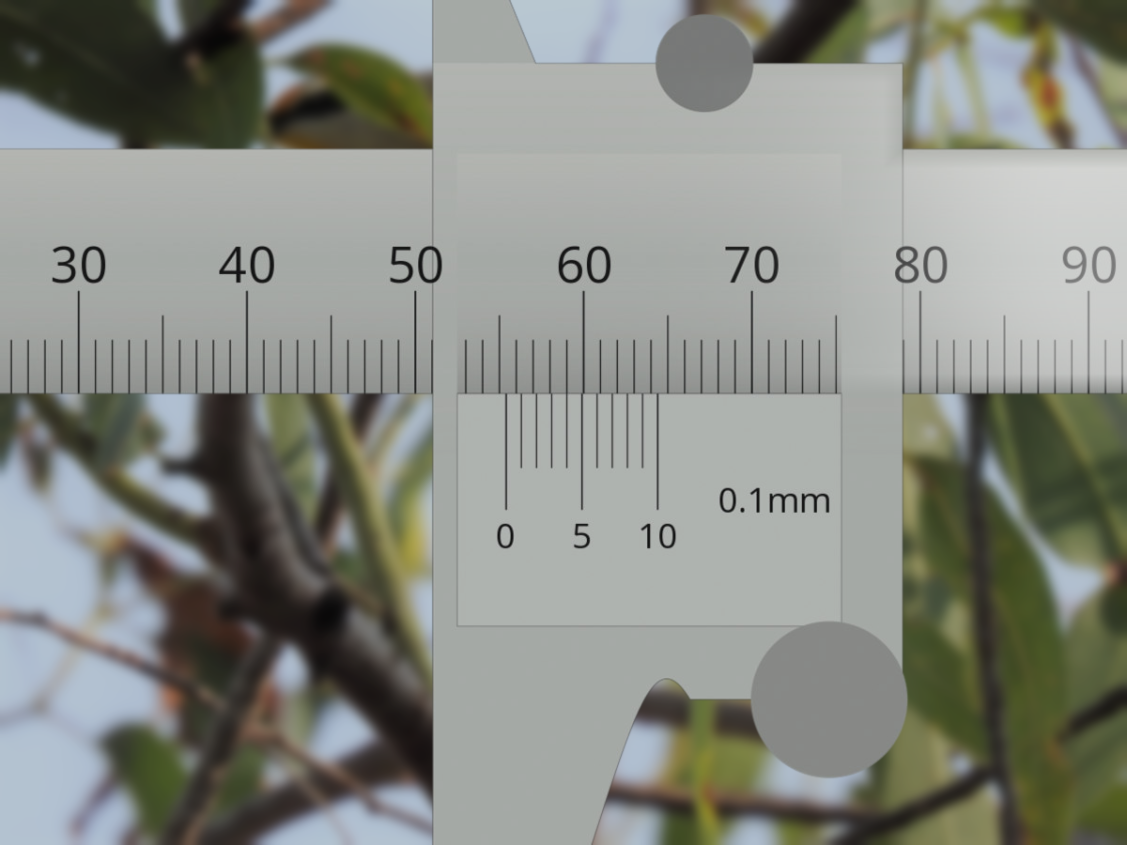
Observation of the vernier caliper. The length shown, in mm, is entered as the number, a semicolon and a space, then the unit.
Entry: 55.4; mm
